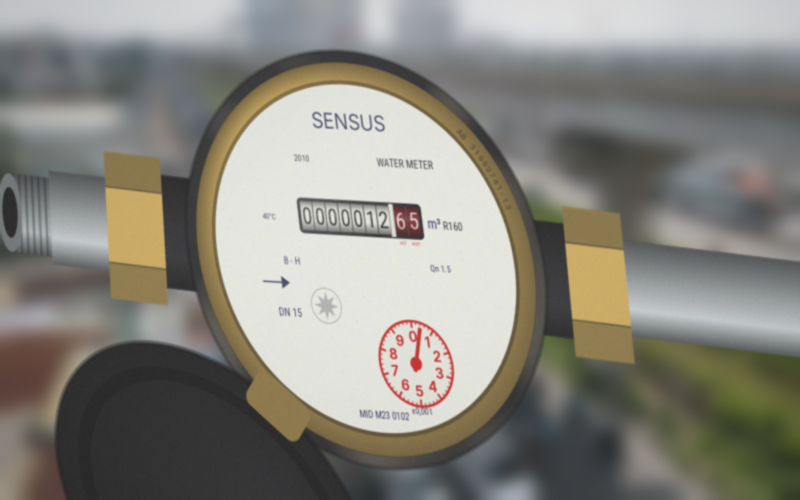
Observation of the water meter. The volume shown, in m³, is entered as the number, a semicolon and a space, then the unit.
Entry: 12.650; m³
